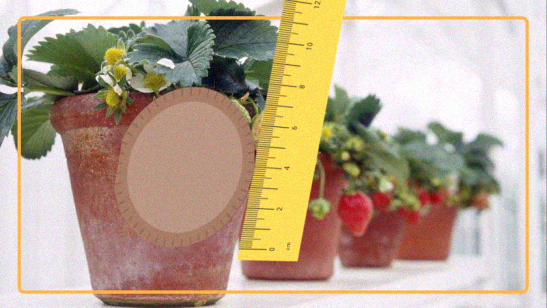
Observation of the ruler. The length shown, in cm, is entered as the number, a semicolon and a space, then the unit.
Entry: 7.5; cm
